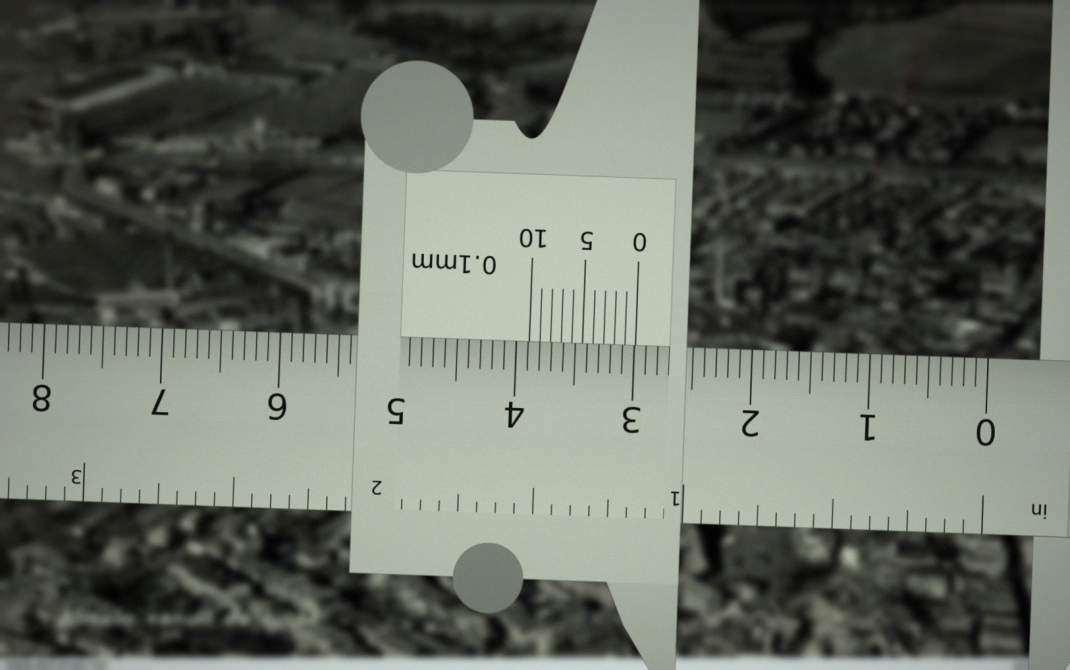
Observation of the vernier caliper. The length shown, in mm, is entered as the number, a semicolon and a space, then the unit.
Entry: 29.9; mm
